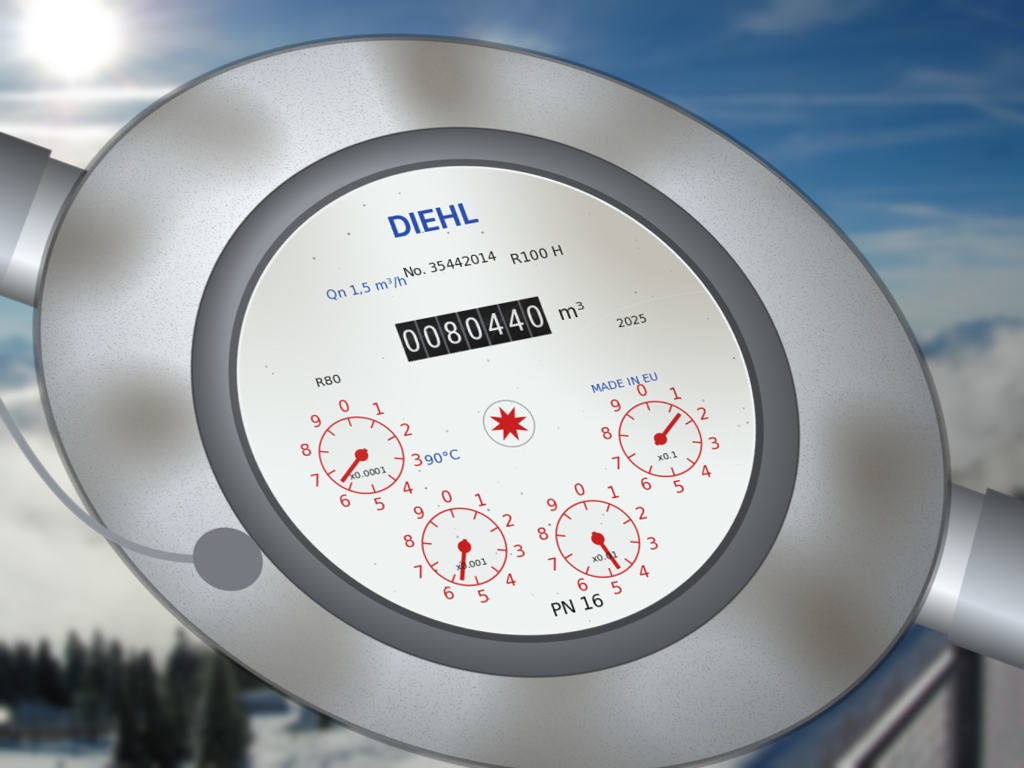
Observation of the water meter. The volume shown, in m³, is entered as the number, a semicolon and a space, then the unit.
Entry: 80440.1456; m³
